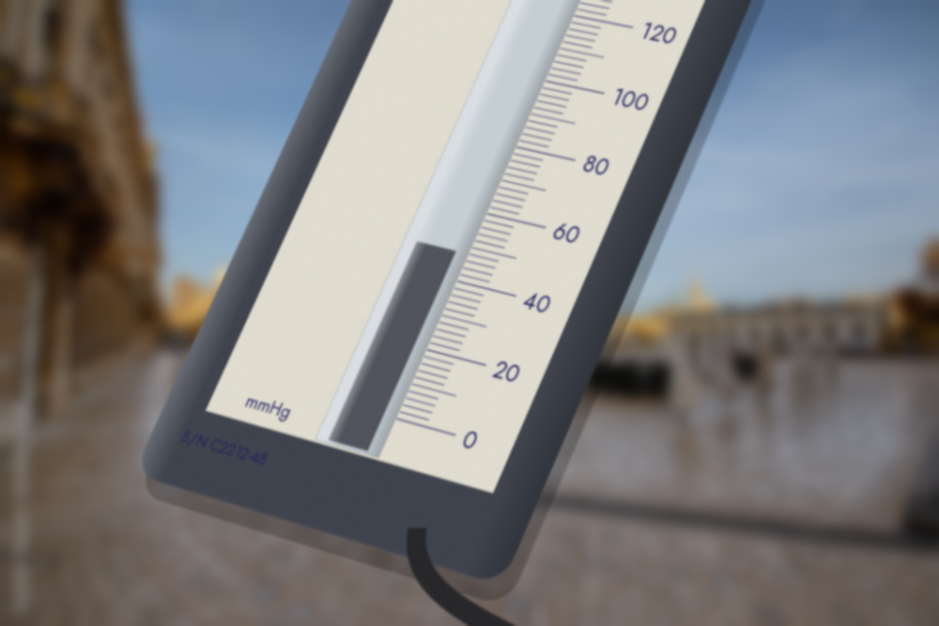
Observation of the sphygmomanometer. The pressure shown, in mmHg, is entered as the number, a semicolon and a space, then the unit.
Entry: 48; mmHg
